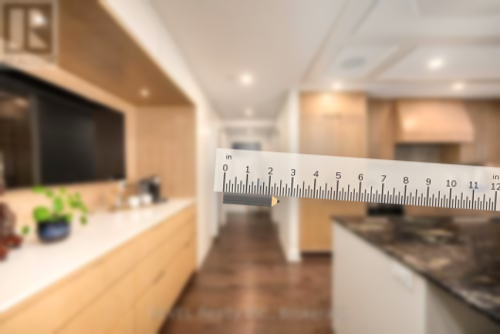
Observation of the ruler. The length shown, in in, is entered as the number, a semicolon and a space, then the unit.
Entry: 2.5; in
